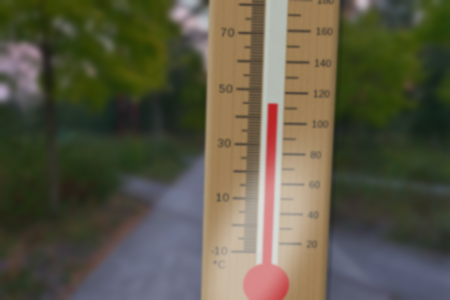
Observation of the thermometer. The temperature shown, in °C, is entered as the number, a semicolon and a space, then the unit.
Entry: 45; °C
